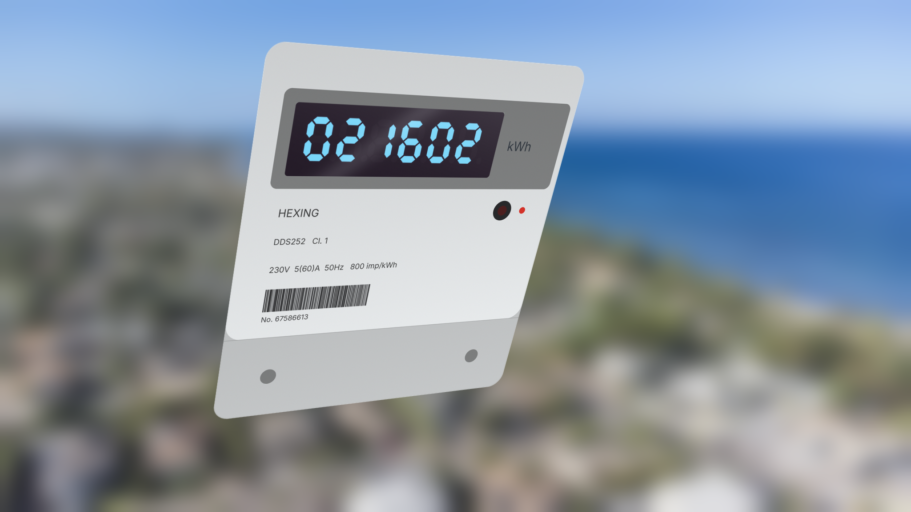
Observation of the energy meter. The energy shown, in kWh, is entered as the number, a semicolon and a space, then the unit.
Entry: 21602; kWh
